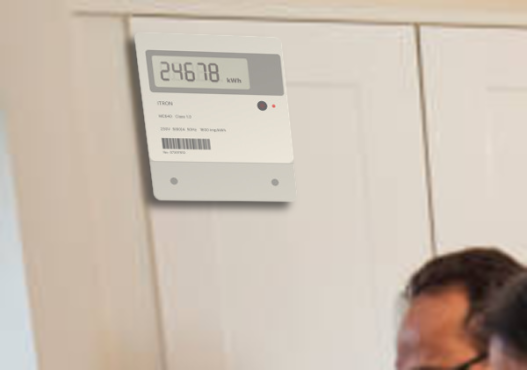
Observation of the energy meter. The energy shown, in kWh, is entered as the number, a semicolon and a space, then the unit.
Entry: 24678; kWh
